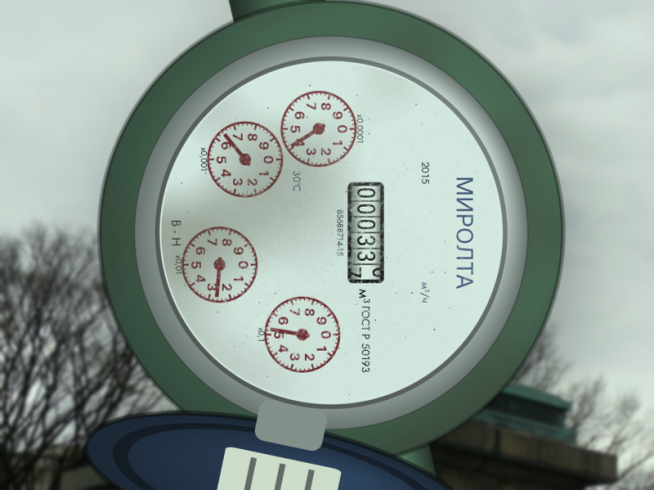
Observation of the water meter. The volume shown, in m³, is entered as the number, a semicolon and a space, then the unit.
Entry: 336.5264; m³
